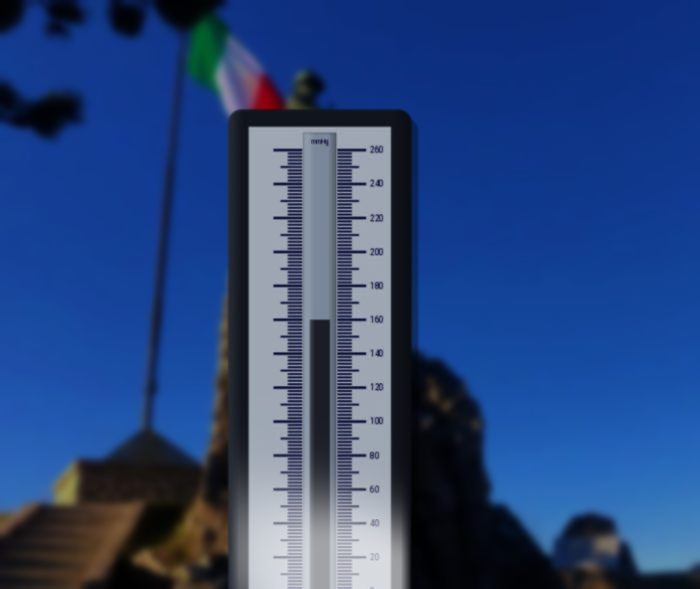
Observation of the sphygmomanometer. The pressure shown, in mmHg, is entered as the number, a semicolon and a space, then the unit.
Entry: 160; mmHg
